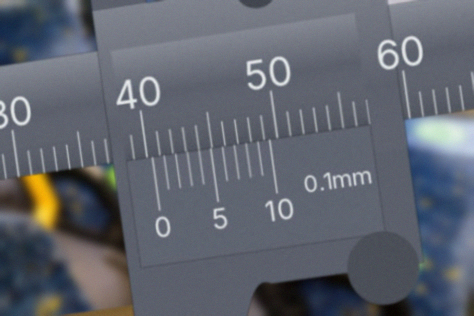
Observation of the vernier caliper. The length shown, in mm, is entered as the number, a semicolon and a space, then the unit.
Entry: 40.4; mm
